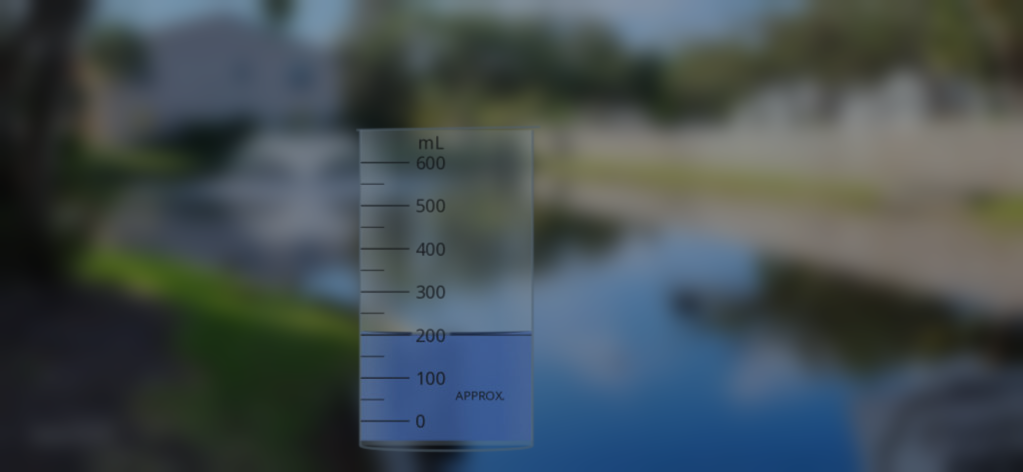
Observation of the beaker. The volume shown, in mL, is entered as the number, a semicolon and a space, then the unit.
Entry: 200; mL
